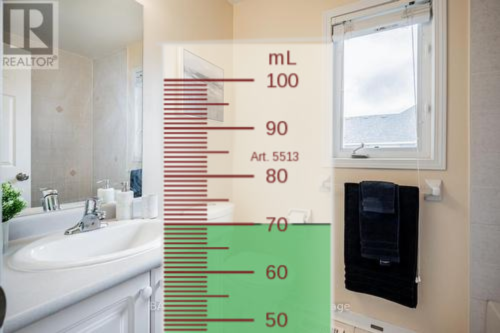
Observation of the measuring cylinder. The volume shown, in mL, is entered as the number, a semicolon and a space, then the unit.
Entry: 70; mL
